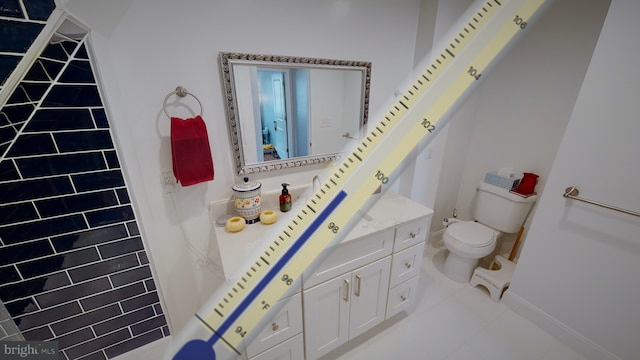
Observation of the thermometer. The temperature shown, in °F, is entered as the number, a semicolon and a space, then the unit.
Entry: 99; °F
